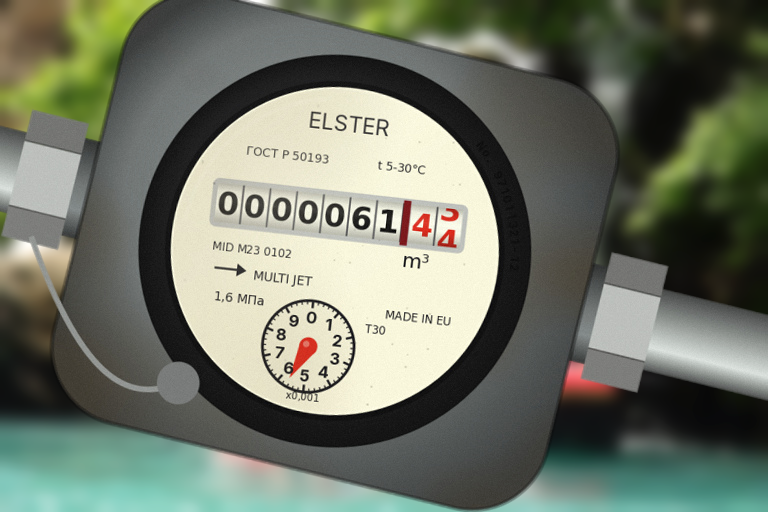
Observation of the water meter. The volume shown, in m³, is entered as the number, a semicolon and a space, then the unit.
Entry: 61.435; m³
